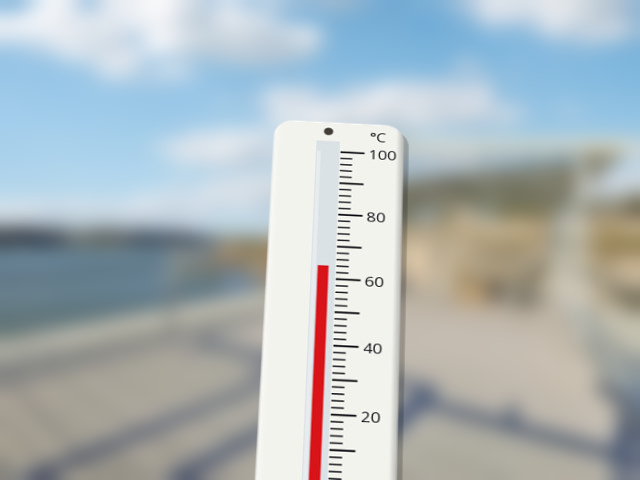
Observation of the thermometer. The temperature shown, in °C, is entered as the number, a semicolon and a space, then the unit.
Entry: 64; °C
